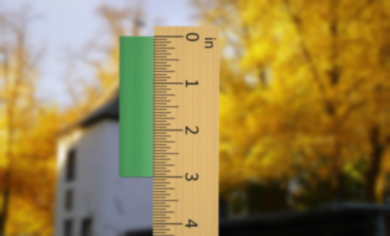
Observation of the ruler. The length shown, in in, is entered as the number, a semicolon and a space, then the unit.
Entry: 3; in
